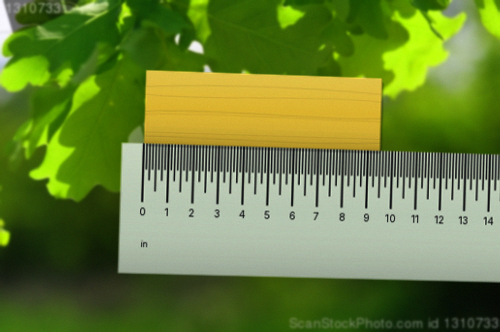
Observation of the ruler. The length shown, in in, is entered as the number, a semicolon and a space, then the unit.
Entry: 9.5; in
